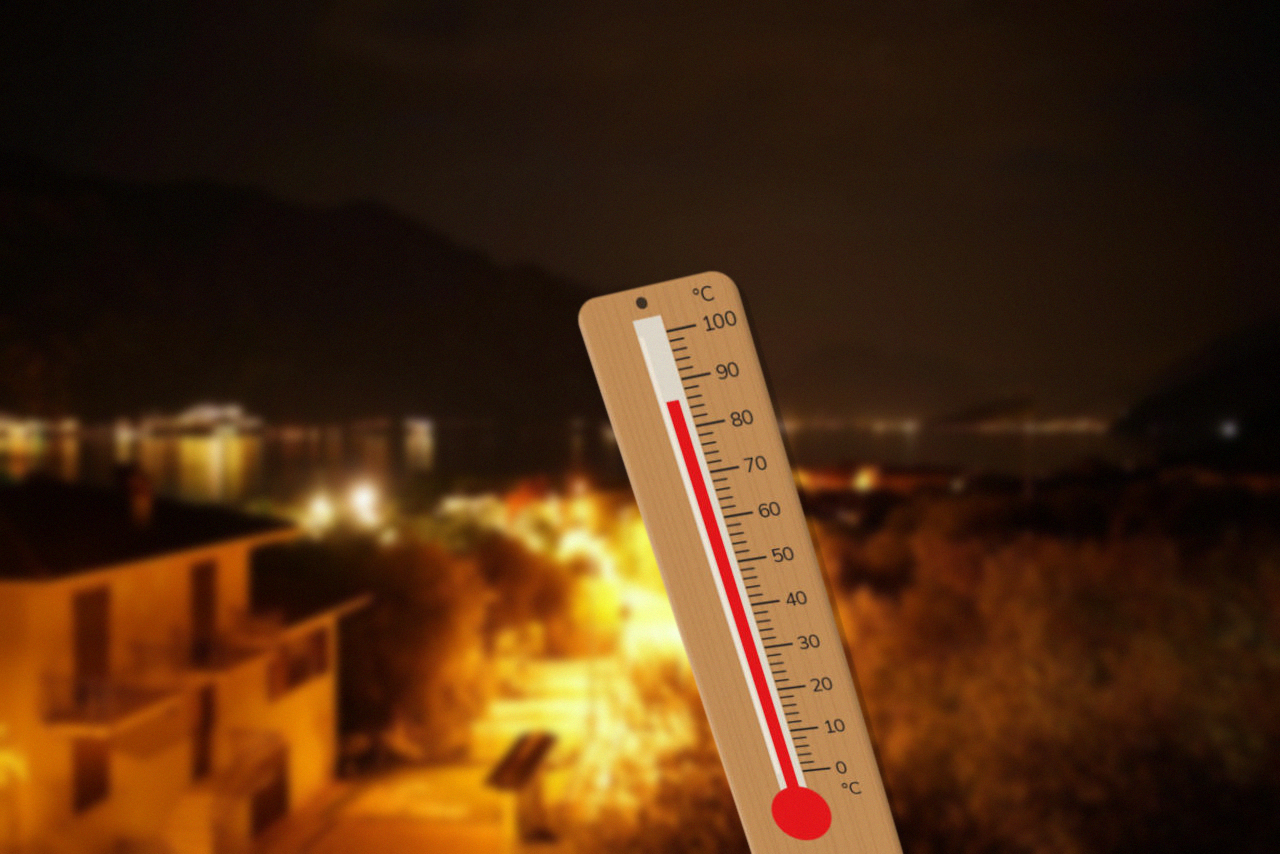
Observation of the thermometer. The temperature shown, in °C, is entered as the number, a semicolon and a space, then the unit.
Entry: 86; °C
